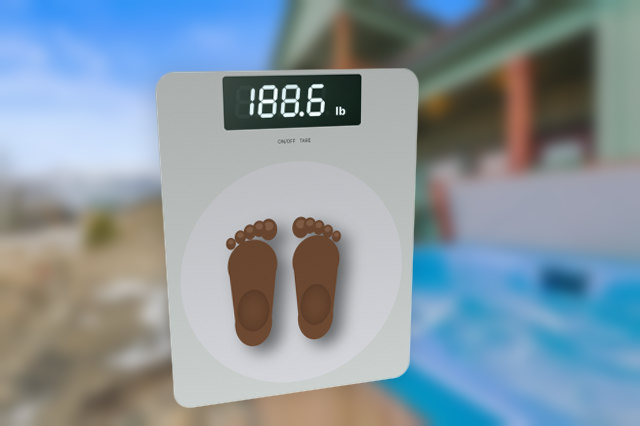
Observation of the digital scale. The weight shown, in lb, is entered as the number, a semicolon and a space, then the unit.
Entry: 188.6; lb
